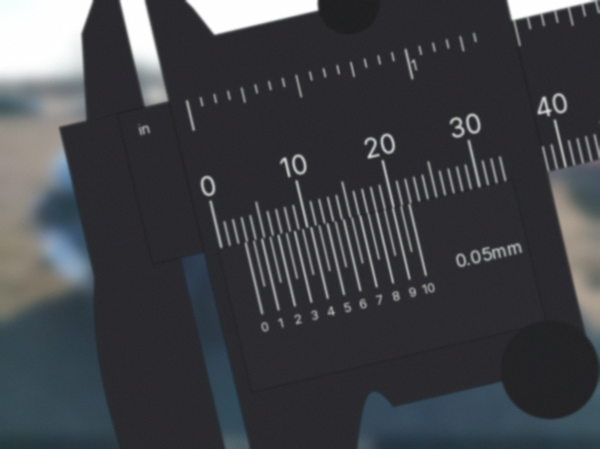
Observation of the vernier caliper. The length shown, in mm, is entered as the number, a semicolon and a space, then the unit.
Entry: 2.8; mm
